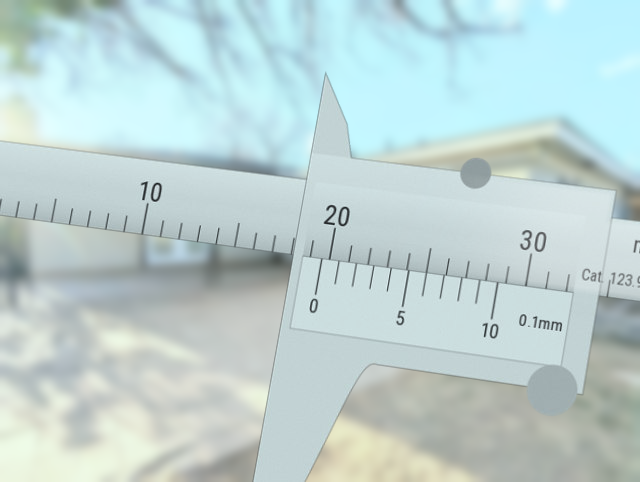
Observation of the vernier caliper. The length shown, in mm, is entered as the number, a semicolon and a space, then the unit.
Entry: 19.6; mm
